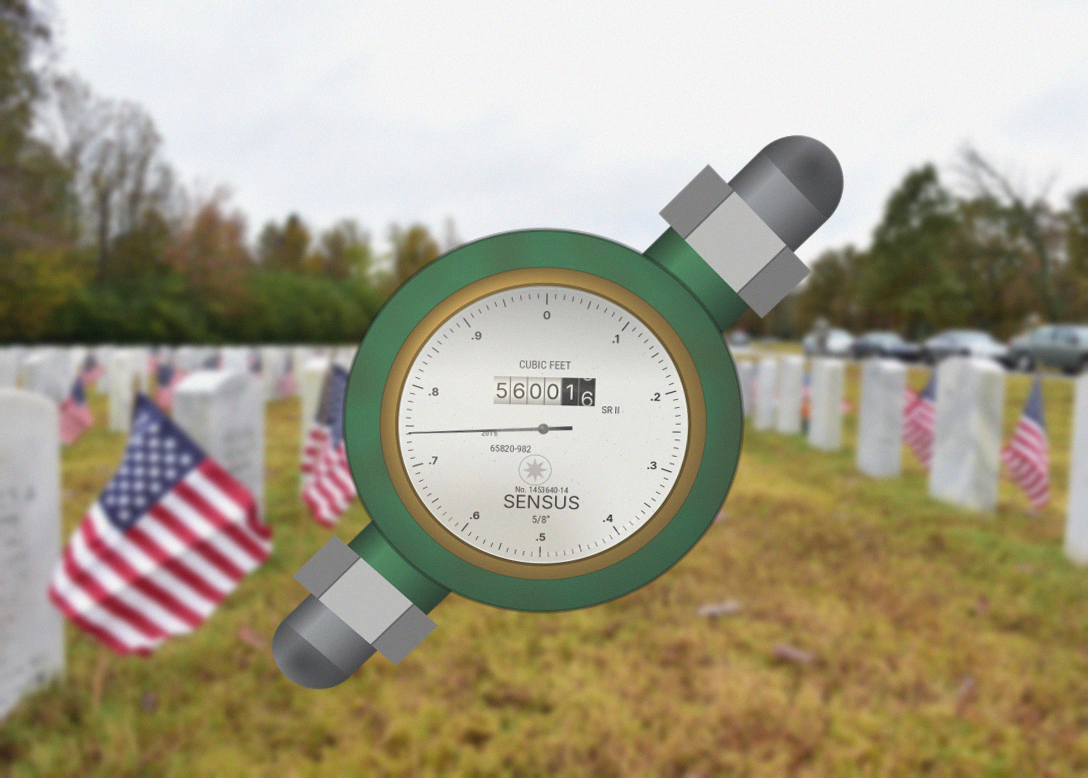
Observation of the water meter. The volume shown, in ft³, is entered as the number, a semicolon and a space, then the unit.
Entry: 560015.74; ft³
